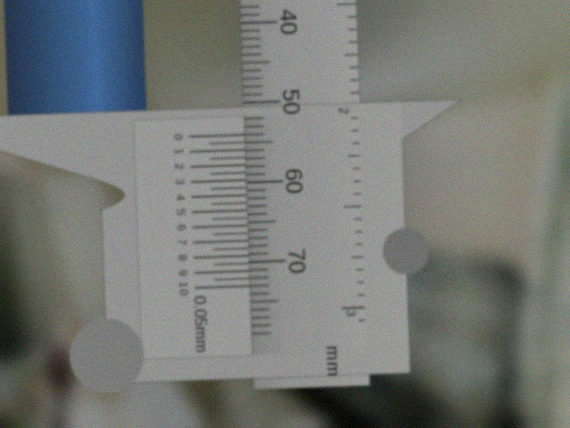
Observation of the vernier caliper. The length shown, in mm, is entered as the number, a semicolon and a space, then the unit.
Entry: 54.0; mm
